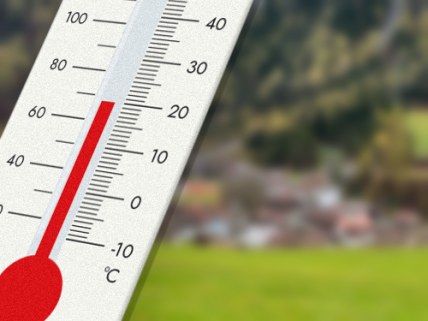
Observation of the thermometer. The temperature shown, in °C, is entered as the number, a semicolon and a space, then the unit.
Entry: 20; °C
